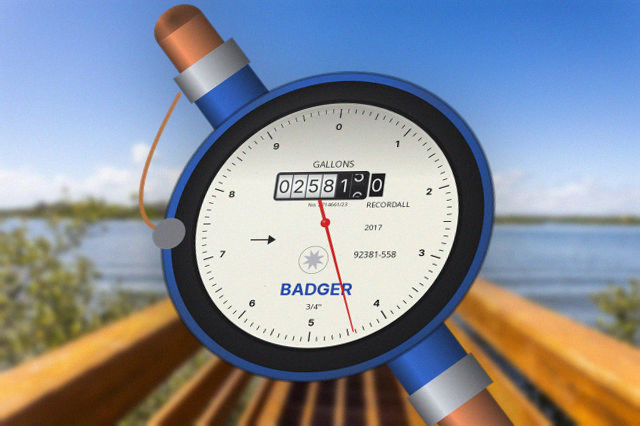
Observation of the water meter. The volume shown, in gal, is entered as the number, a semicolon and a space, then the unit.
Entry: 258154.4; gal
